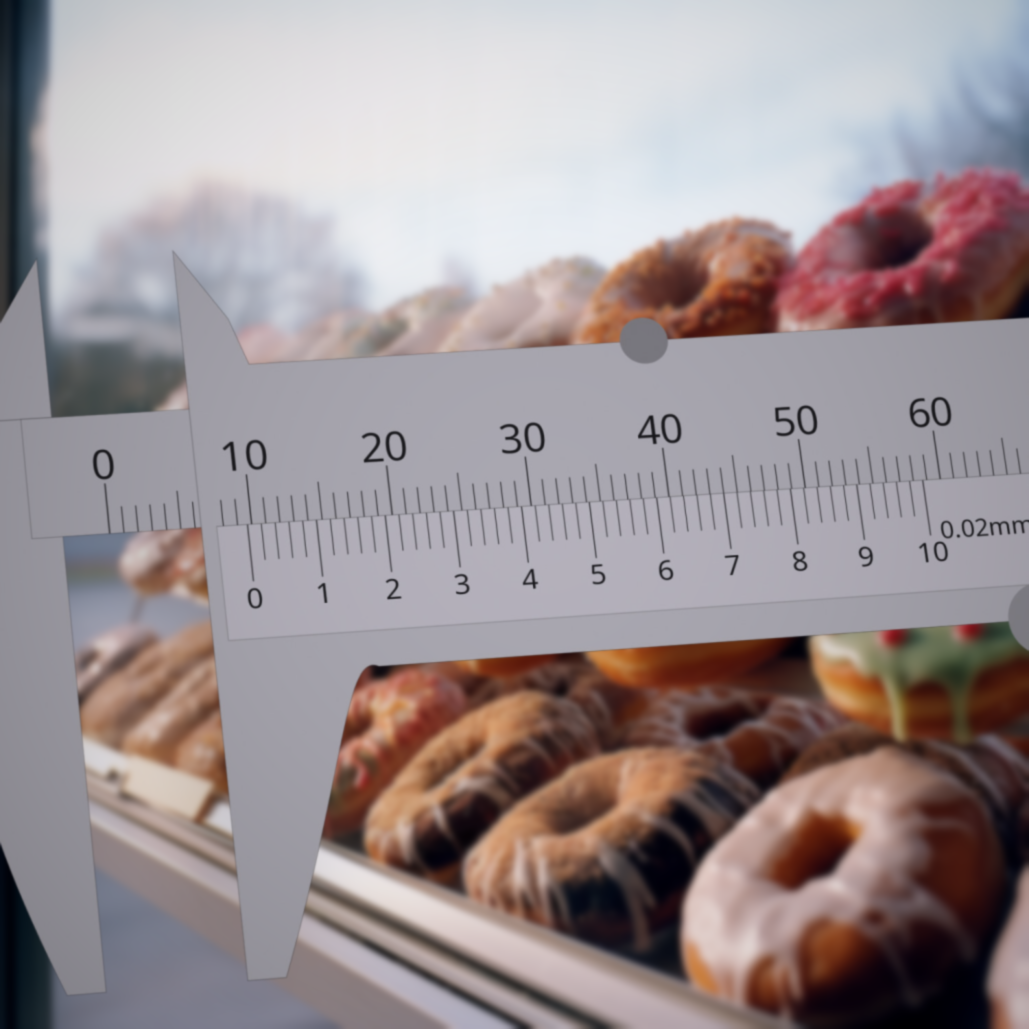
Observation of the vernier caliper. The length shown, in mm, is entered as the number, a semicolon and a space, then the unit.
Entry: 9.7; mm
